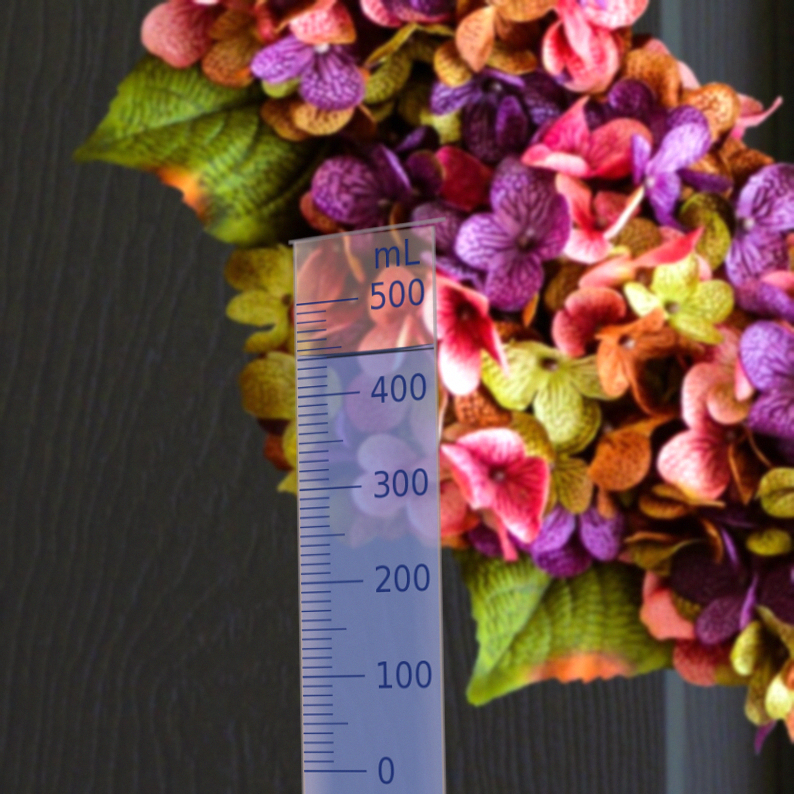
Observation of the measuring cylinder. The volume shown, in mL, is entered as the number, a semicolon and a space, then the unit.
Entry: 440; mL
